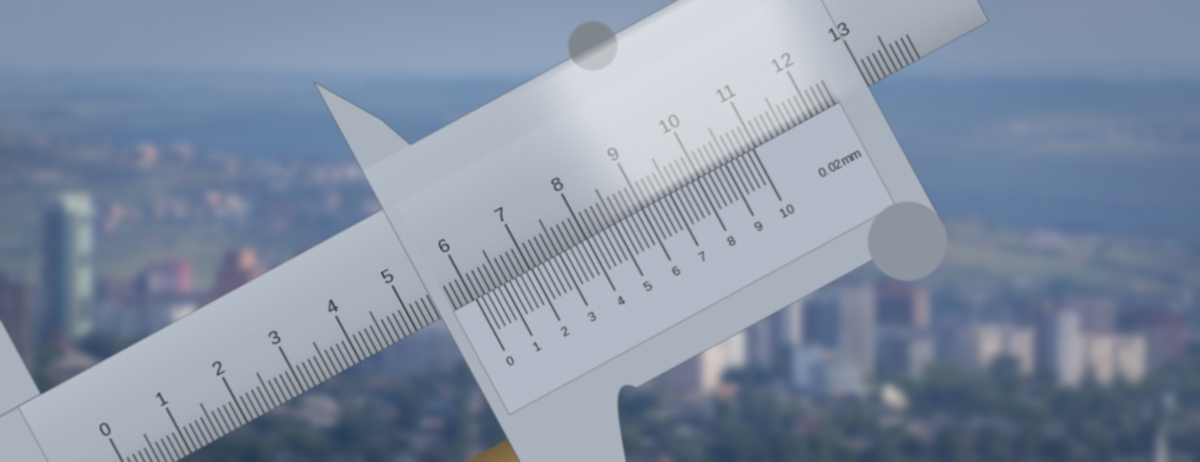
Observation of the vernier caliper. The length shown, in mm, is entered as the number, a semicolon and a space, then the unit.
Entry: 60.5; mm
